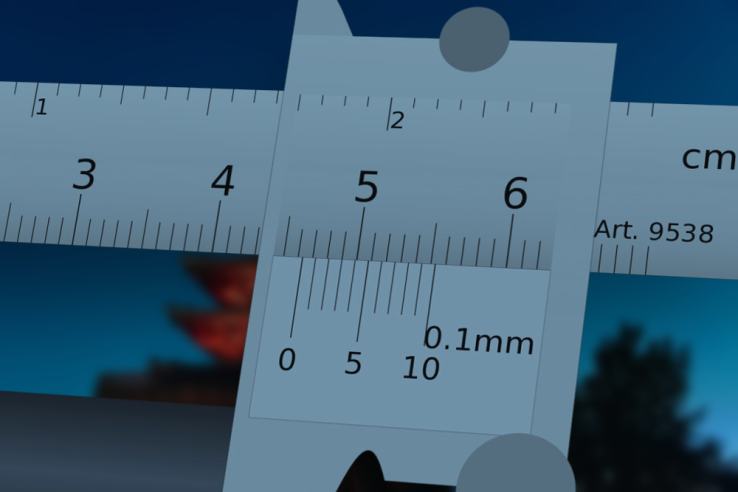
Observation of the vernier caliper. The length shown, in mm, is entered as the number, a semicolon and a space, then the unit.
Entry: 46.3; mm
